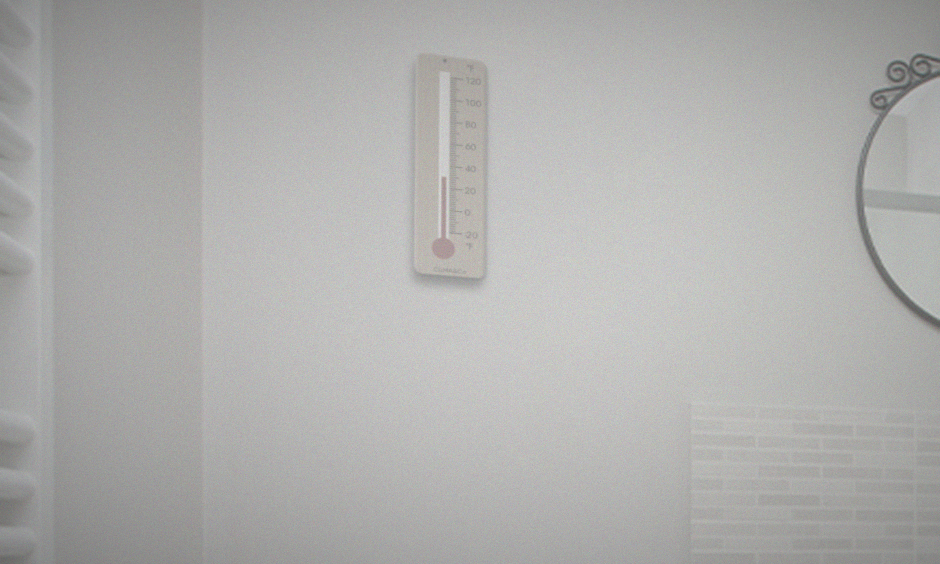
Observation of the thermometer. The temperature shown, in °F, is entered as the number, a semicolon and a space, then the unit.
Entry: 30; °F
